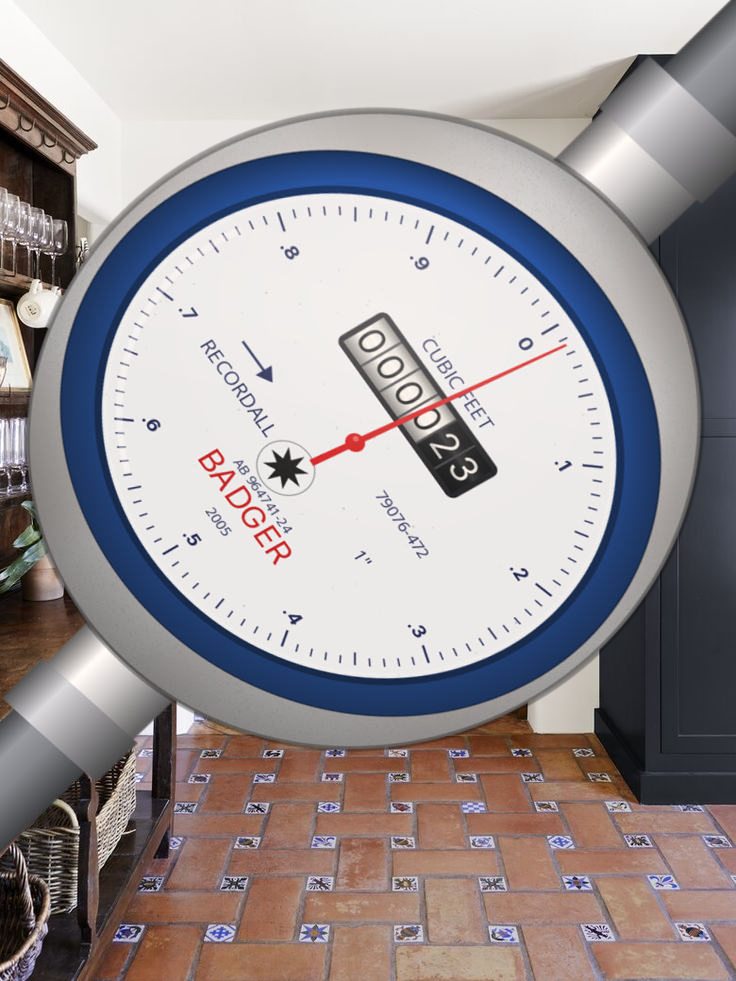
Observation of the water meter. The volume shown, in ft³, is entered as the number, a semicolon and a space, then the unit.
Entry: 23.01; ft³
